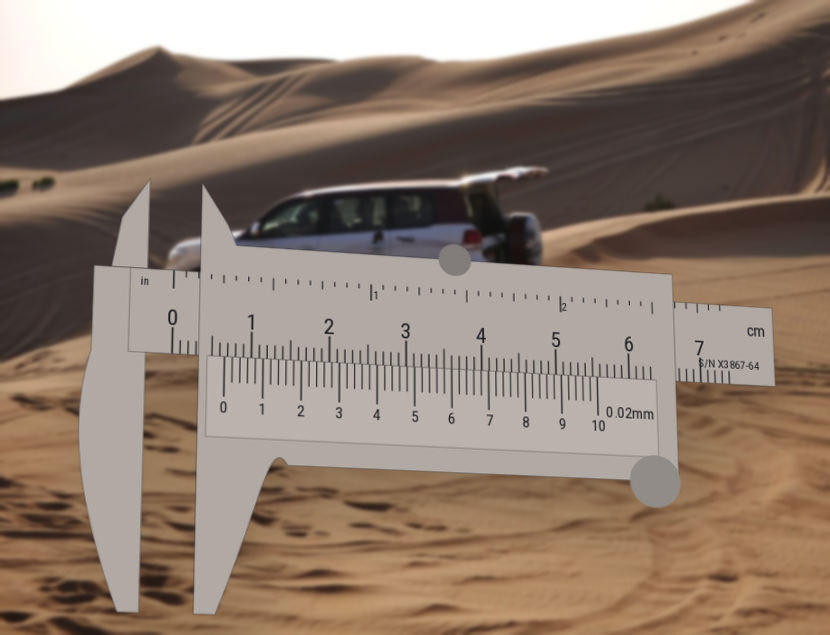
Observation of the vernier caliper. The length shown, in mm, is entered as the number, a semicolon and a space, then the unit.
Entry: 6.6; mm
